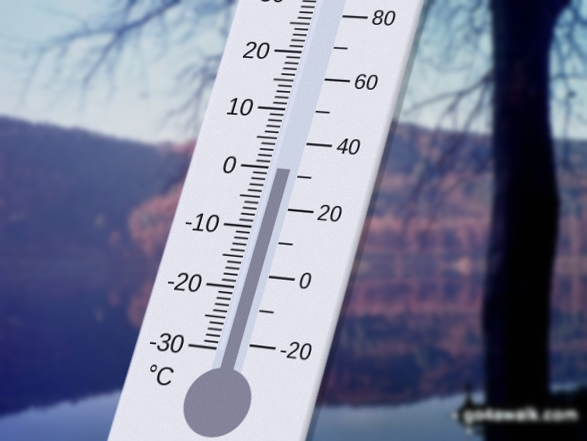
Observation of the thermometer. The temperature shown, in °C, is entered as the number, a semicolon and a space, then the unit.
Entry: 0; °C
